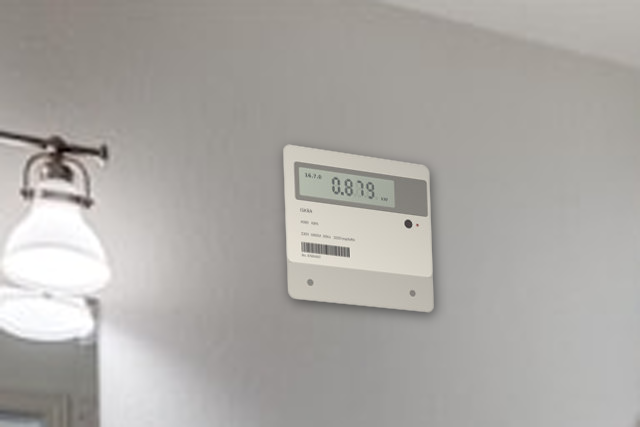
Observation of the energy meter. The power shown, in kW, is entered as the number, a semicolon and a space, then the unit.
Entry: 0.879; kW
